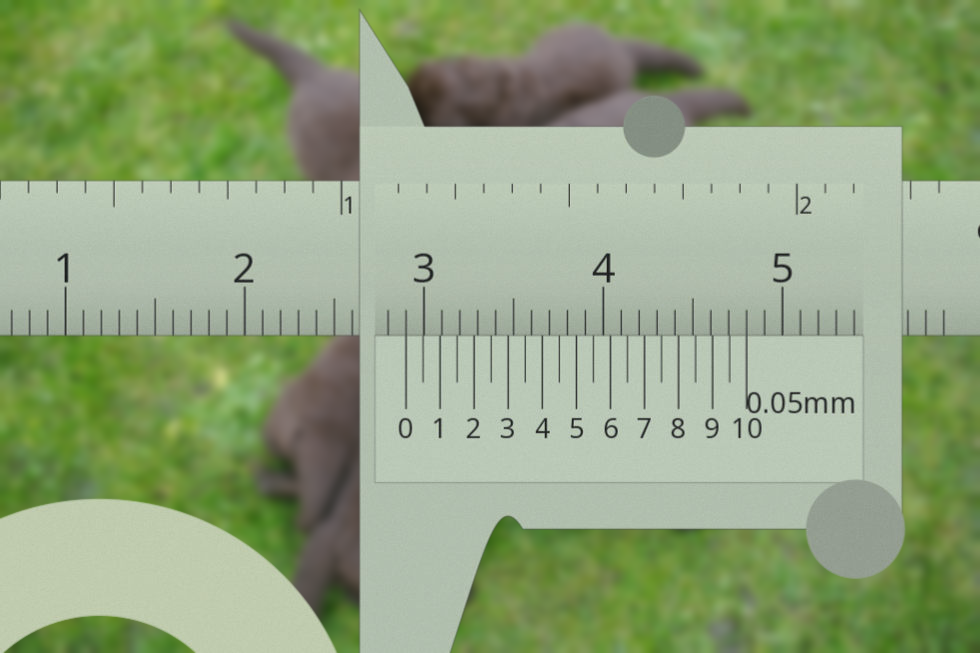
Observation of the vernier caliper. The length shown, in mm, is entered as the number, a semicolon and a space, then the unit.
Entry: 29.0; mm
